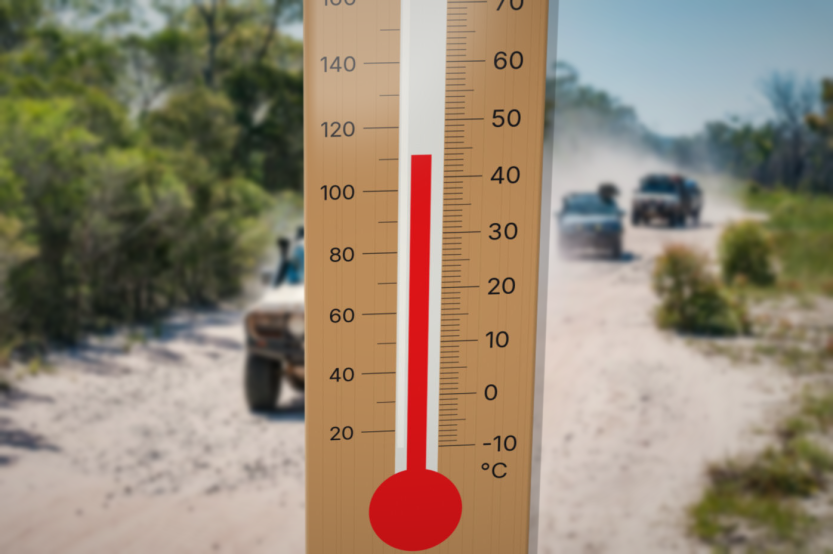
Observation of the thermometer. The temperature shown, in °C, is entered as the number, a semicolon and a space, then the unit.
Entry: 44; °C
